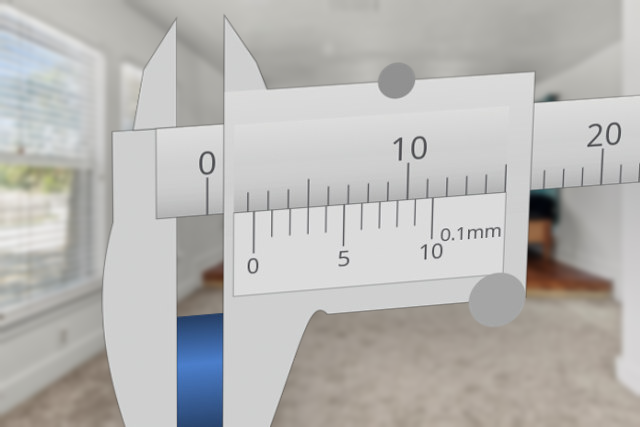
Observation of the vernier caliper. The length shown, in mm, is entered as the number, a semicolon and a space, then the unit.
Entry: 2.3; mm
